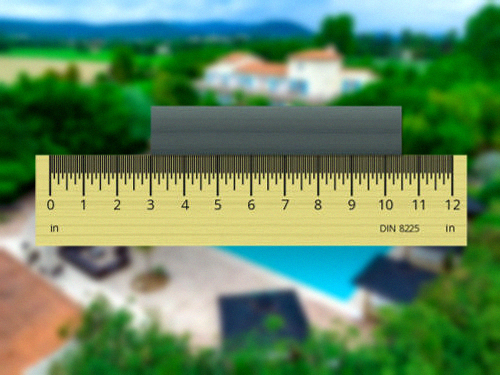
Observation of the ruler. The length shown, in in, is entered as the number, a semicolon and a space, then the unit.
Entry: 7.5; in
